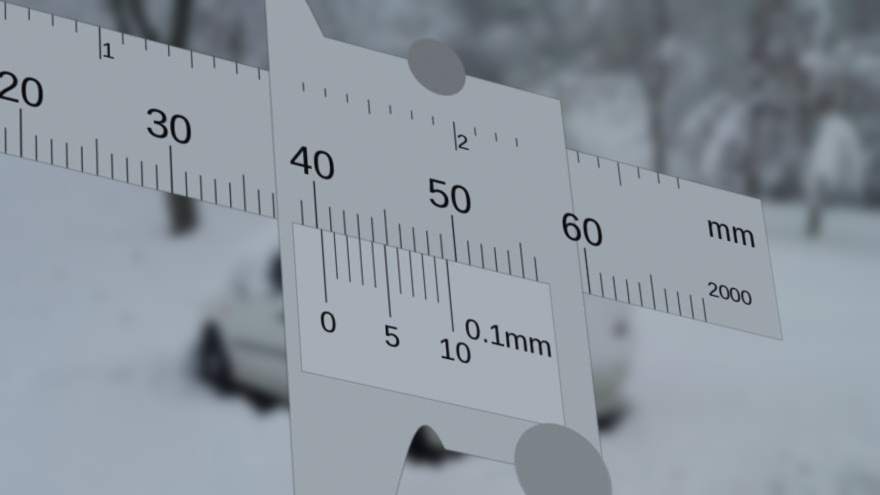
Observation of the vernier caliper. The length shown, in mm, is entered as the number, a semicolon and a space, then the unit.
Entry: 40.3; mm
